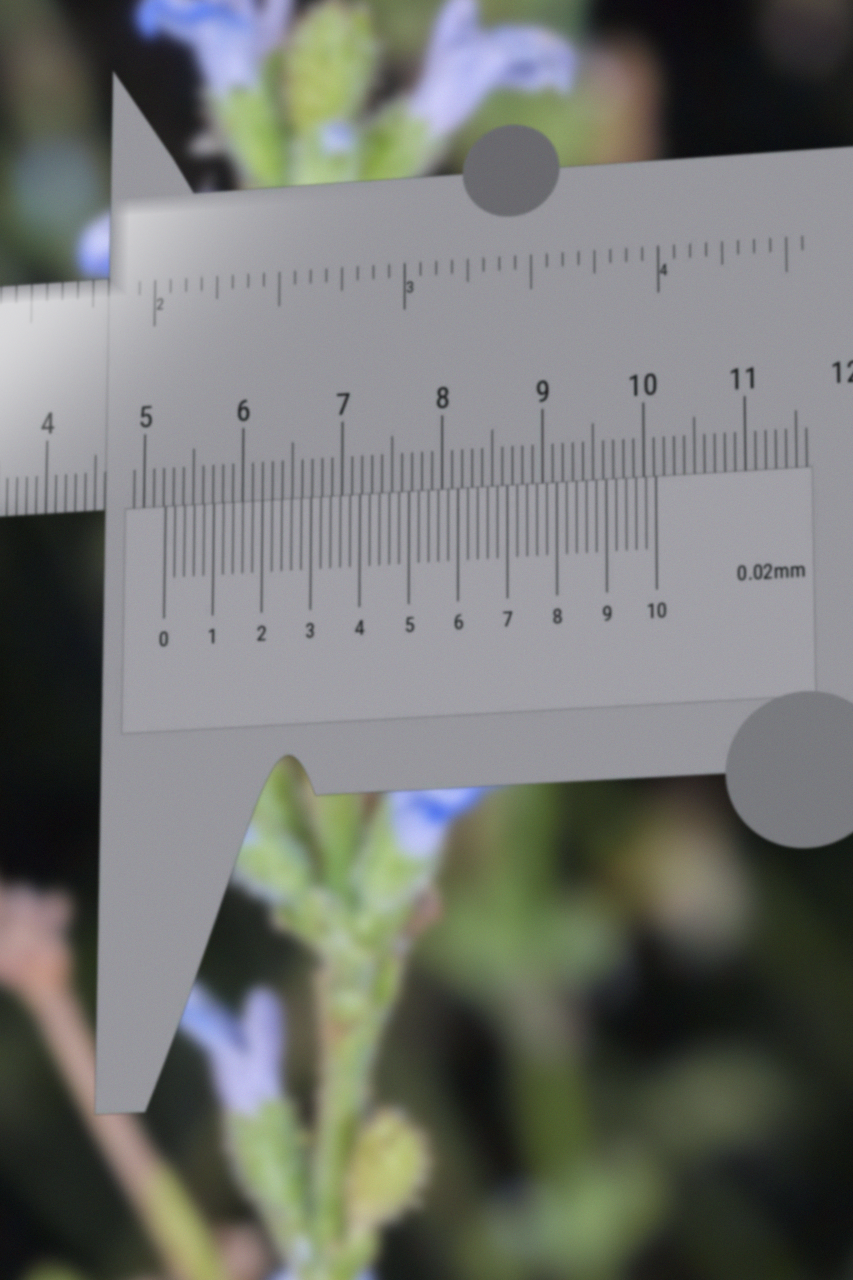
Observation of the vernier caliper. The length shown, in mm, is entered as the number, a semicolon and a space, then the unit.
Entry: 52.2; mm
